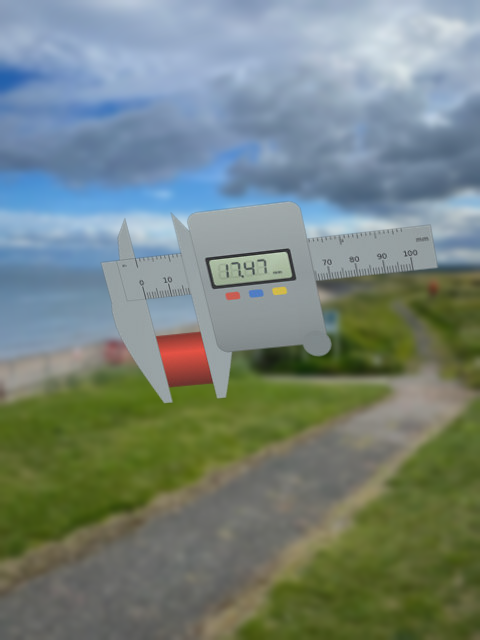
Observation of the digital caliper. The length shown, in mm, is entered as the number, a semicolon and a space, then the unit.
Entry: 17.47; mm
